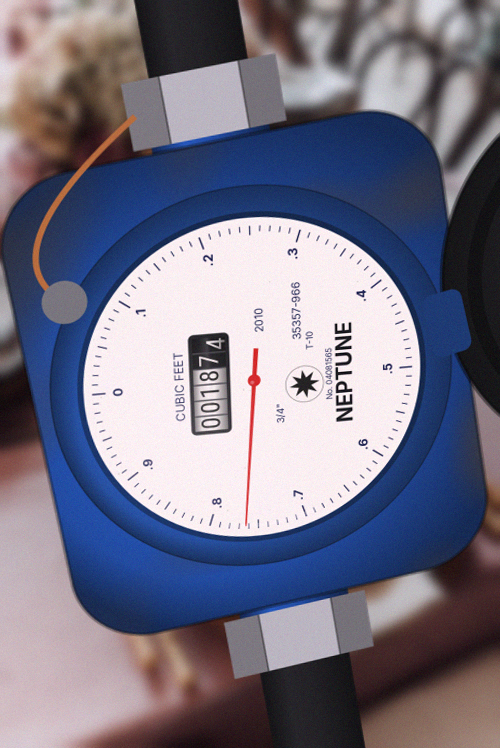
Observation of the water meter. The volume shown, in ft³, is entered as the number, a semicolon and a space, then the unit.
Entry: 1873.76; ft³
